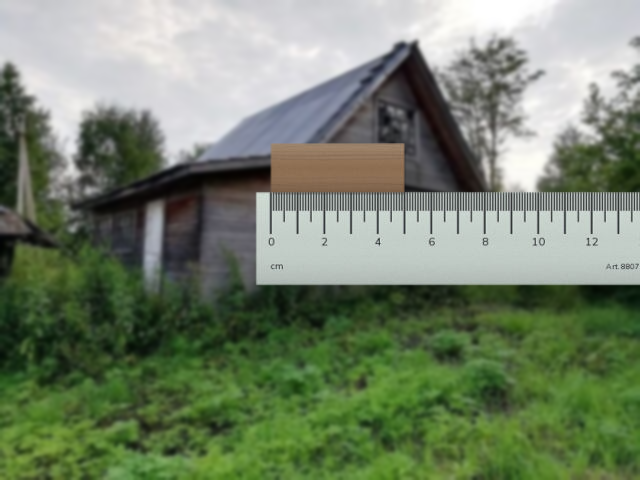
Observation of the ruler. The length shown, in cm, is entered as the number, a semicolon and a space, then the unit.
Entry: 5; cm
